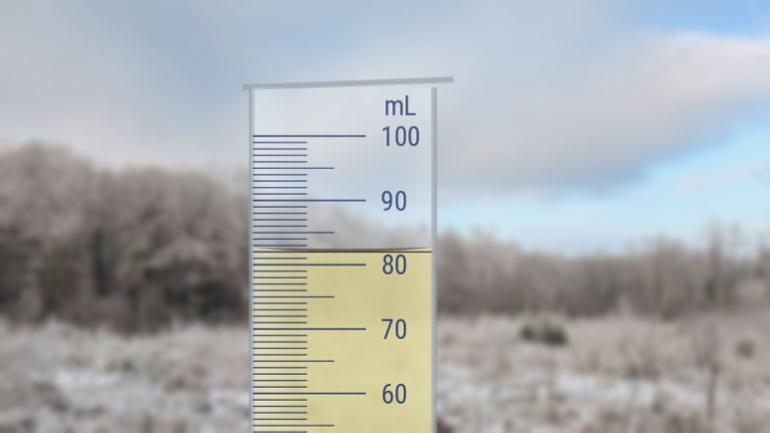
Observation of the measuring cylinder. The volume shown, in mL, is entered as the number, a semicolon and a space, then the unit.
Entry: 82; mL
